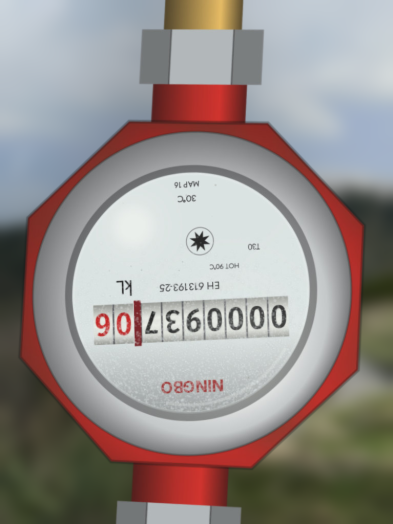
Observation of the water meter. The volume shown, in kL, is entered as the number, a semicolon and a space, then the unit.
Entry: 937.06; kL
